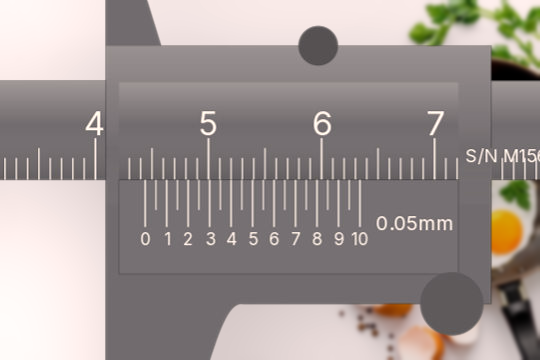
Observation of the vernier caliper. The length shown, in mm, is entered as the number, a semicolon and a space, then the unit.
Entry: 44.4; mm
